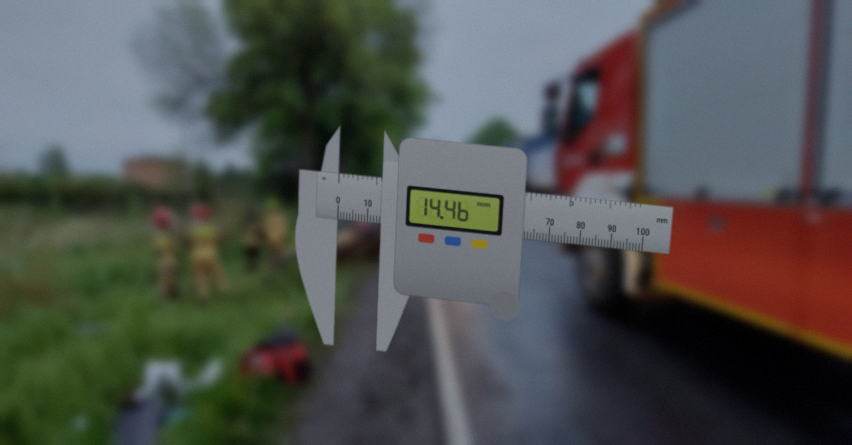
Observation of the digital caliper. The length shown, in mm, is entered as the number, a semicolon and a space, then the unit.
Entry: 14.46; mm
